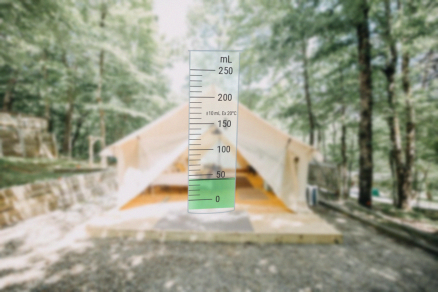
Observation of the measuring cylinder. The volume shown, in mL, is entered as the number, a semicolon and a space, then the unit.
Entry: 40; mL
